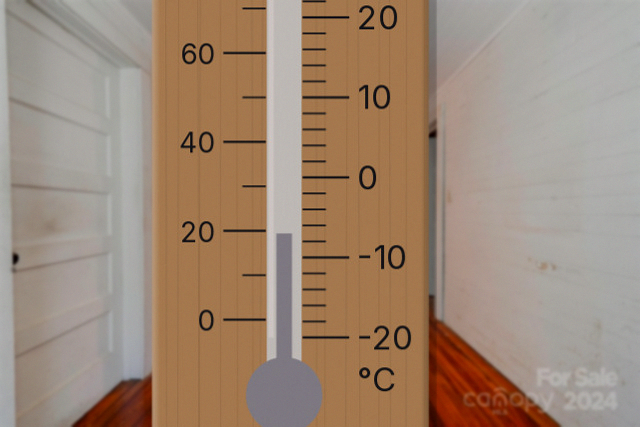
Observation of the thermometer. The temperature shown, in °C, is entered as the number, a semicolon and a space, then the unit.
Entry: -7; °C
